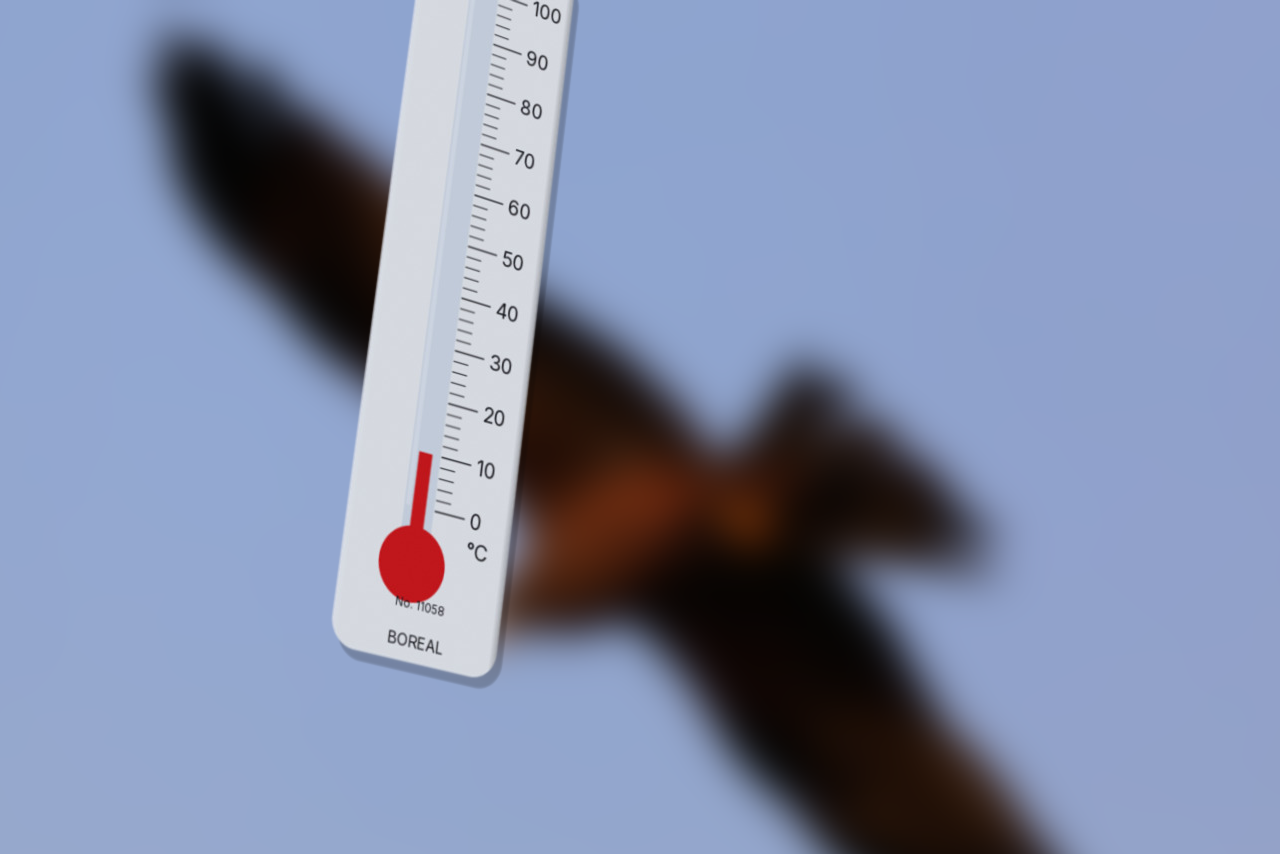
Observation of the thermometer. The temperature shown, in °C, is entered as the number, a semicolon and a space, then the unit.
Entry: 10; °C
